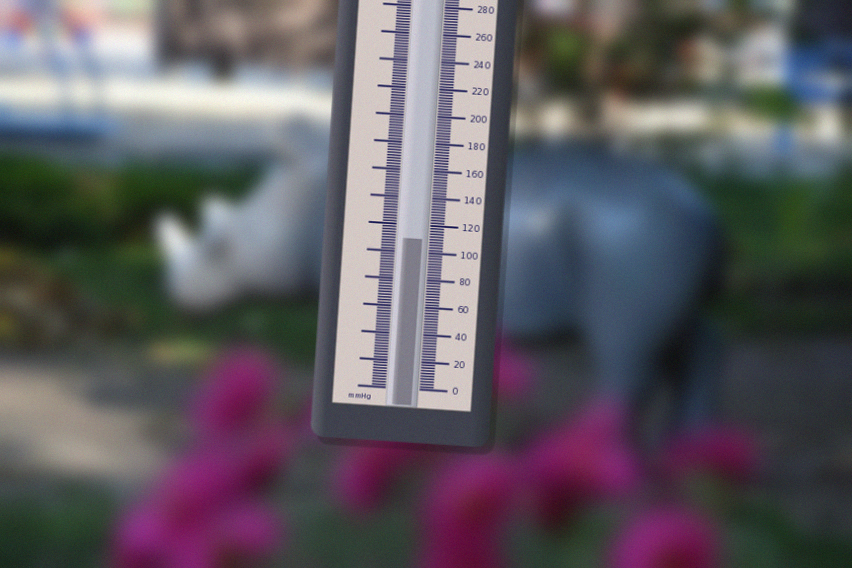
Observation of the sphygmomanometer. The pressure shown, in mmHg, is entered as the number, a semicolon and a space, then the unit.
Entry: 110; mmHg
